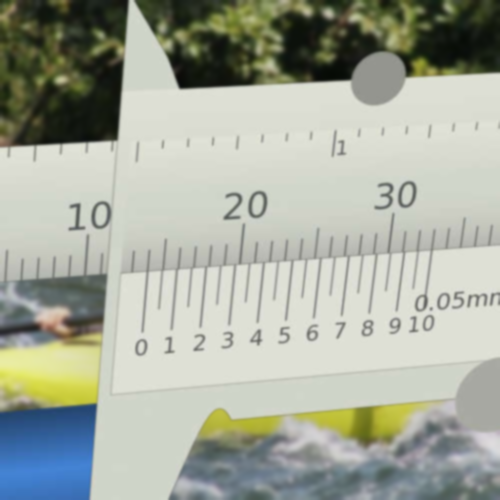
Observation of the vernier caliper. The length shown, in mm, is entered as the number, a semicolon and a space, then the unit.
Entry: 14.0; mm
